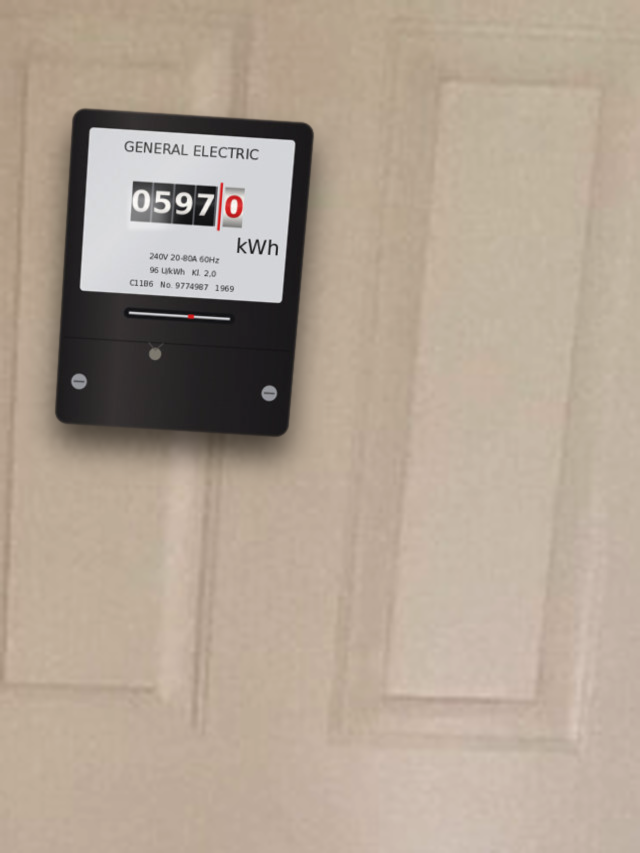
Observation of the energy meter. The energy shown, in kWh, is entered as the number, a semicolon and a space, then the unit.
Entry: 597.0; kWh
